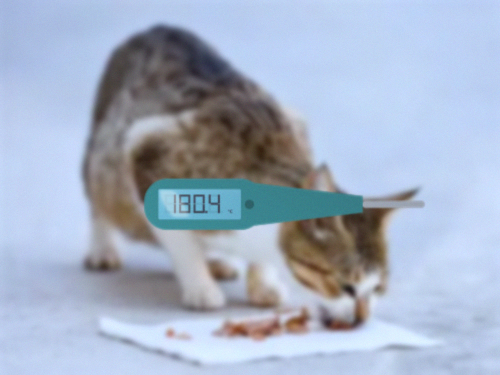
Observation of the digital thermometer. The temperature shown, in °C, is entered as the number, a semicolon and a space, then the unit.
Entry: 180.4; °C
